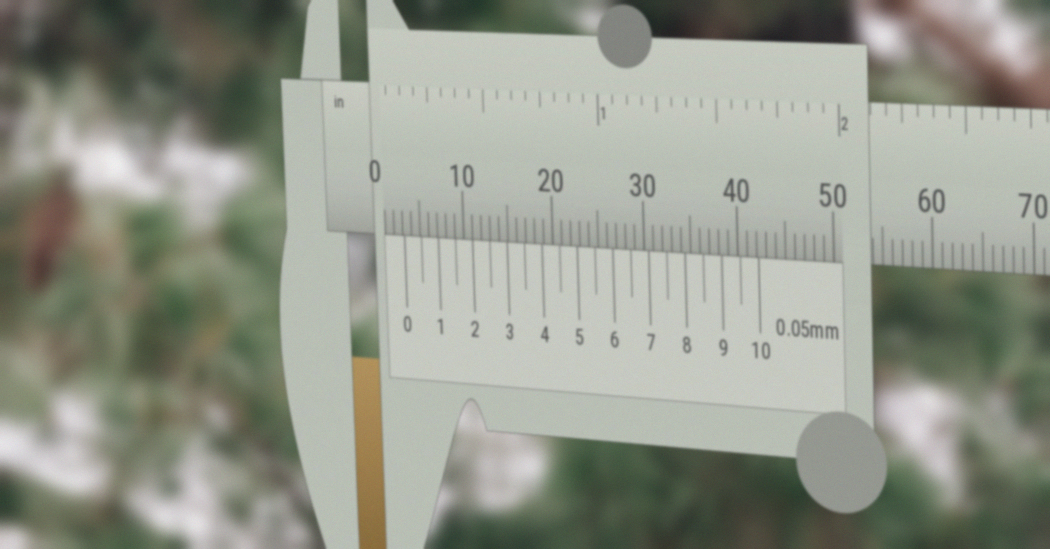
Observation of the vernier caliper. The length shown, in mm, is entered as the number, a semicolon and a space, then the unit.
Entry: 3.2; mm
